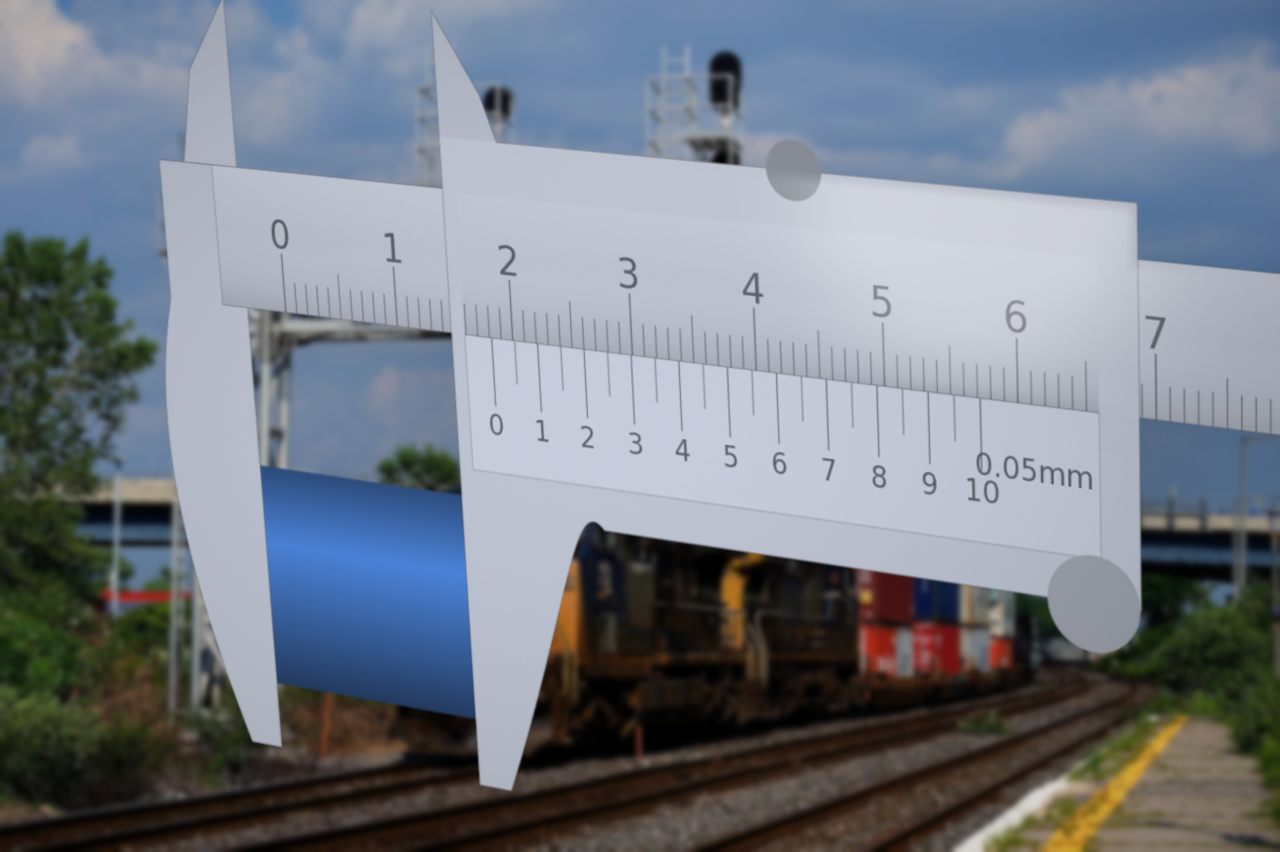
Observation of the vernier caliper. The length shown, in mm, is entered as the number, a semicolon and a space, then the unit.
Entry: 18.2; mm
